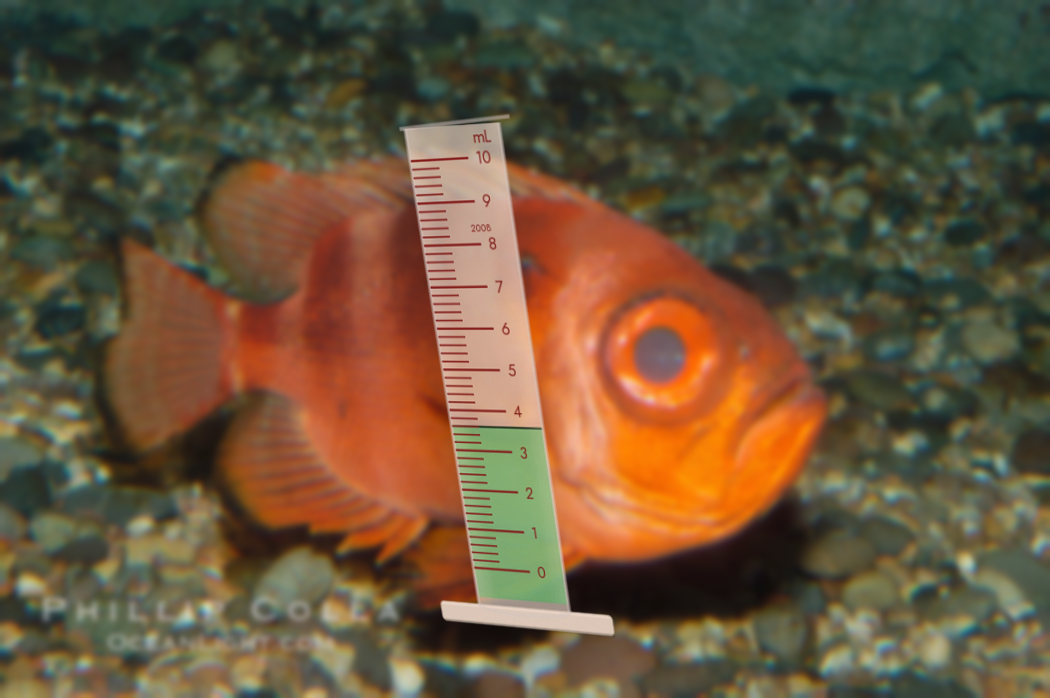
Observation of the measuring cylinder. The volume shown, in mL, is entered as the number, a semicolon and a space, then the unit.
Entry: 3.6; mL
